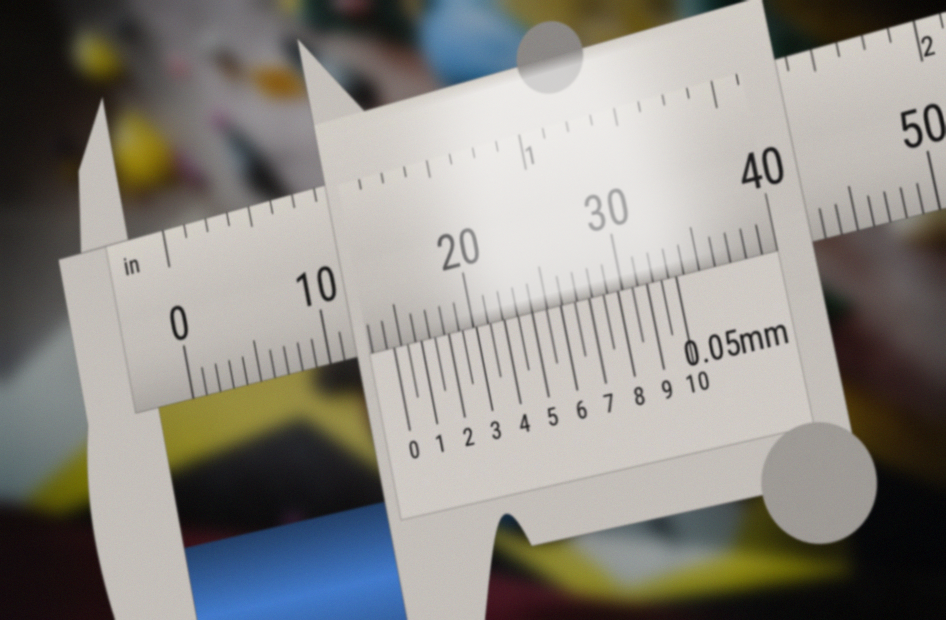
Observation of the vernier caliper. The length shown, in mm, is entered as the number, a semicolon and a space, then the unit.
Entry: 14.5; mm
